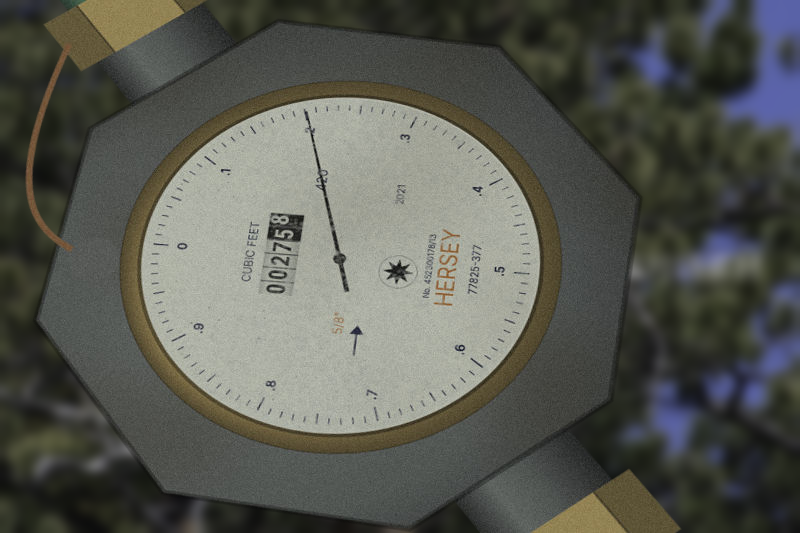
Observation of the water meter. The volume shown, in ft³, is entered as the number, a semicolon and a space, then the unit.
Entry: 2758.20; ft³
